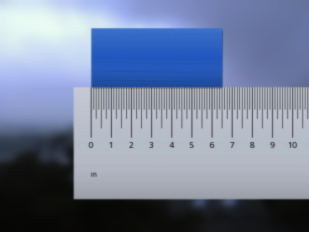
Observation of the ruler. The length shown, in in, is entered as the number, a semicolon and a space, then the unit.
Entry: 6.5; in
